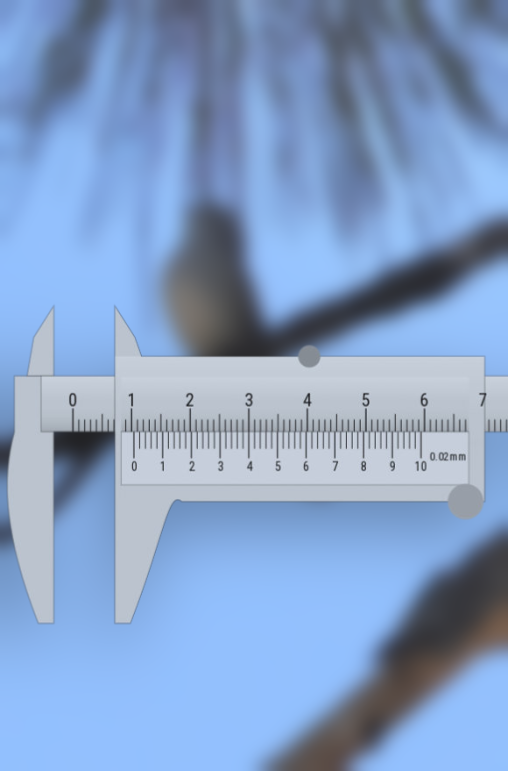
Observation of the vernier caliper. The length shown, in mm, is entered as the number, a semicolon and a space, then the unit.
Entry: 10.4; mm
